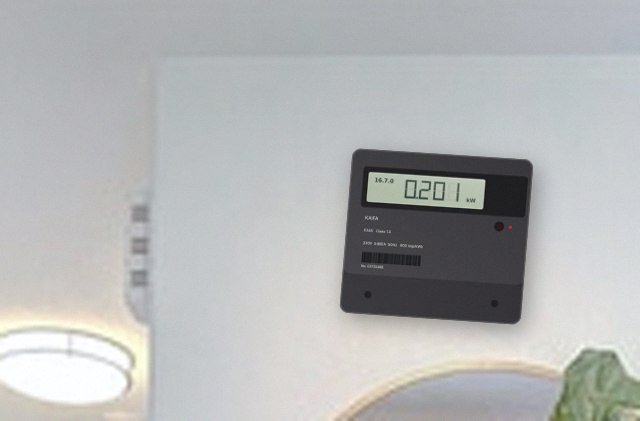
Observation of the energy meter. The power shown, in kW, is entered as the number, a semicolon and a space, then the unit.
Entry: 0.201; kW
